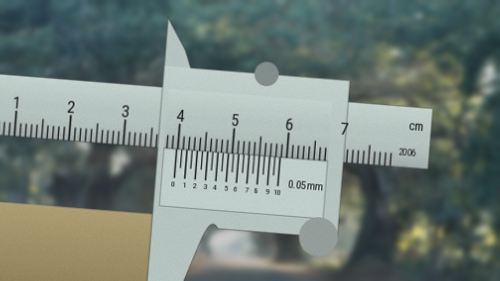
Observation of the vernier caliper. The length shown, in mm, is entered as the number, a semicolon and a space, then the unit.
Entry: 39.8; mm
